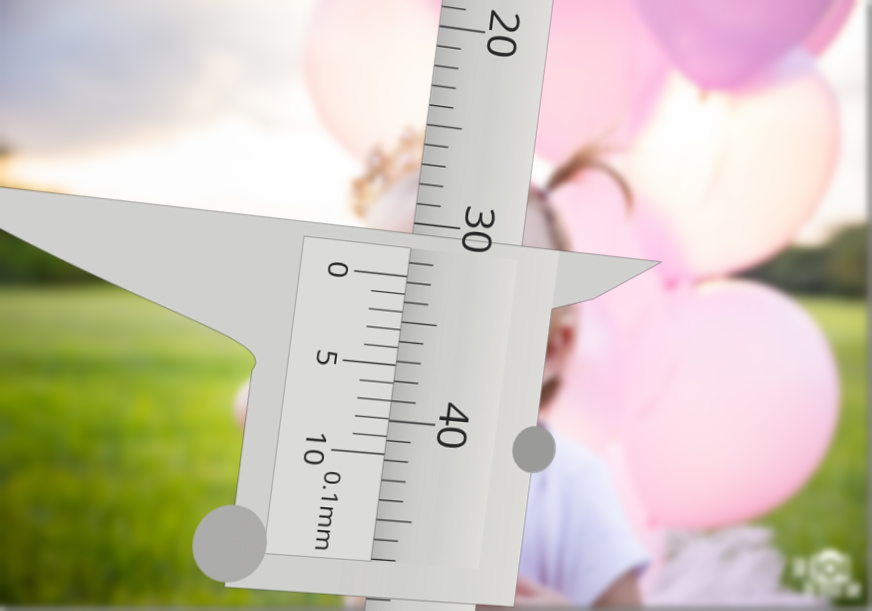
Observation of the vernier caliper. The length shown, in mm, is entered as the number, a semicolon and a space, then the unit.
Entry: 32.7; mm
